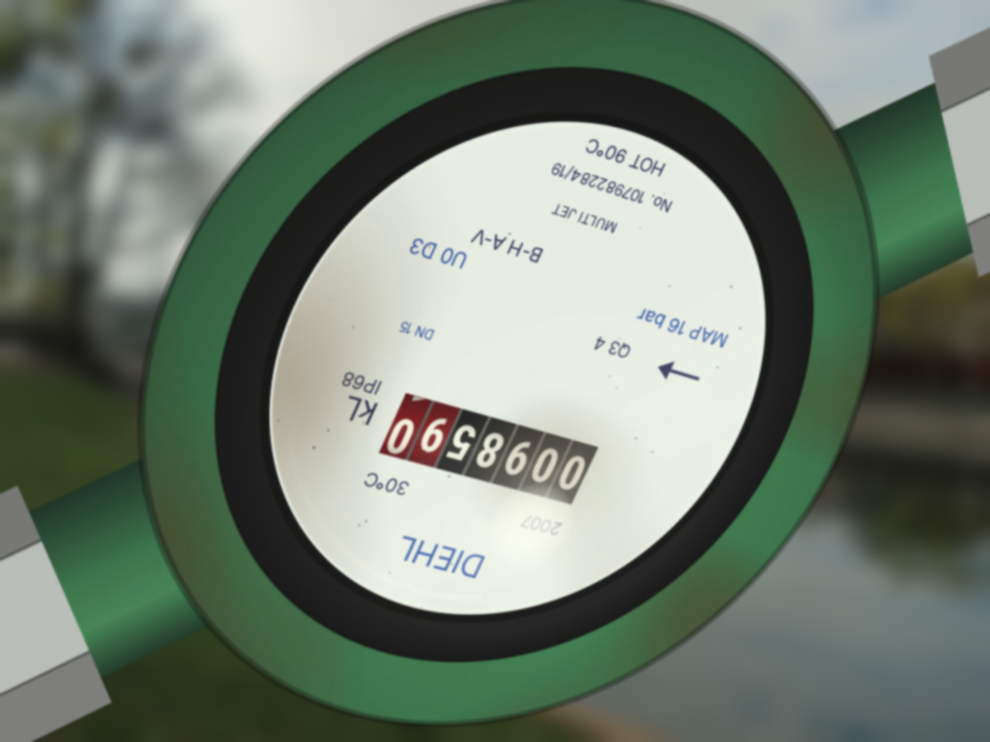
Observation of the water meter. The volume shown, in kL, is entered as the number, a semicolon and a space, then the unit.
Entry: 985.90; kL
